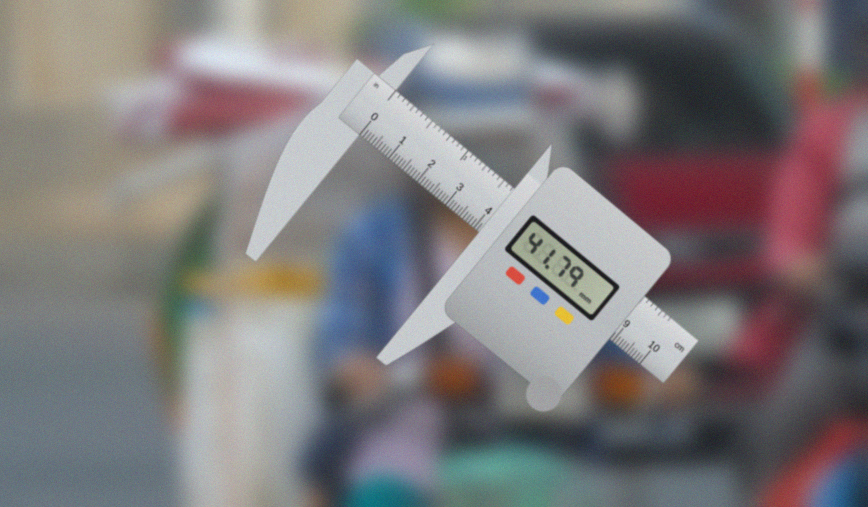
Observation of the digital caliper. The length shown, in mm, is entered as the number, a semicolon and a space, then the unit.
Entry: 41.79; mm
